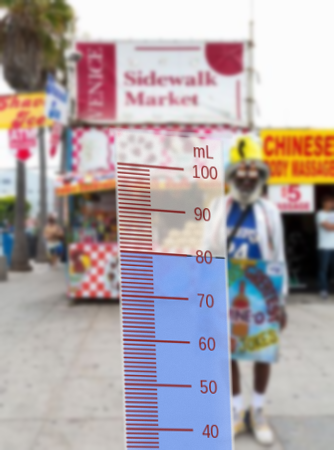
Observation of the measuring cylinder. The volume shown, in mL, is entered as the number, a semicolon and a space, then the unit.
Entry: 80; mL
